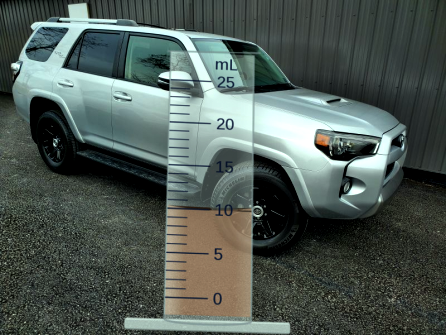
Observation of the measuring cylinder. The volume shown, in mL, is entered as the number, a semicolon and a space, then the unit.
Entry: 10; mL
